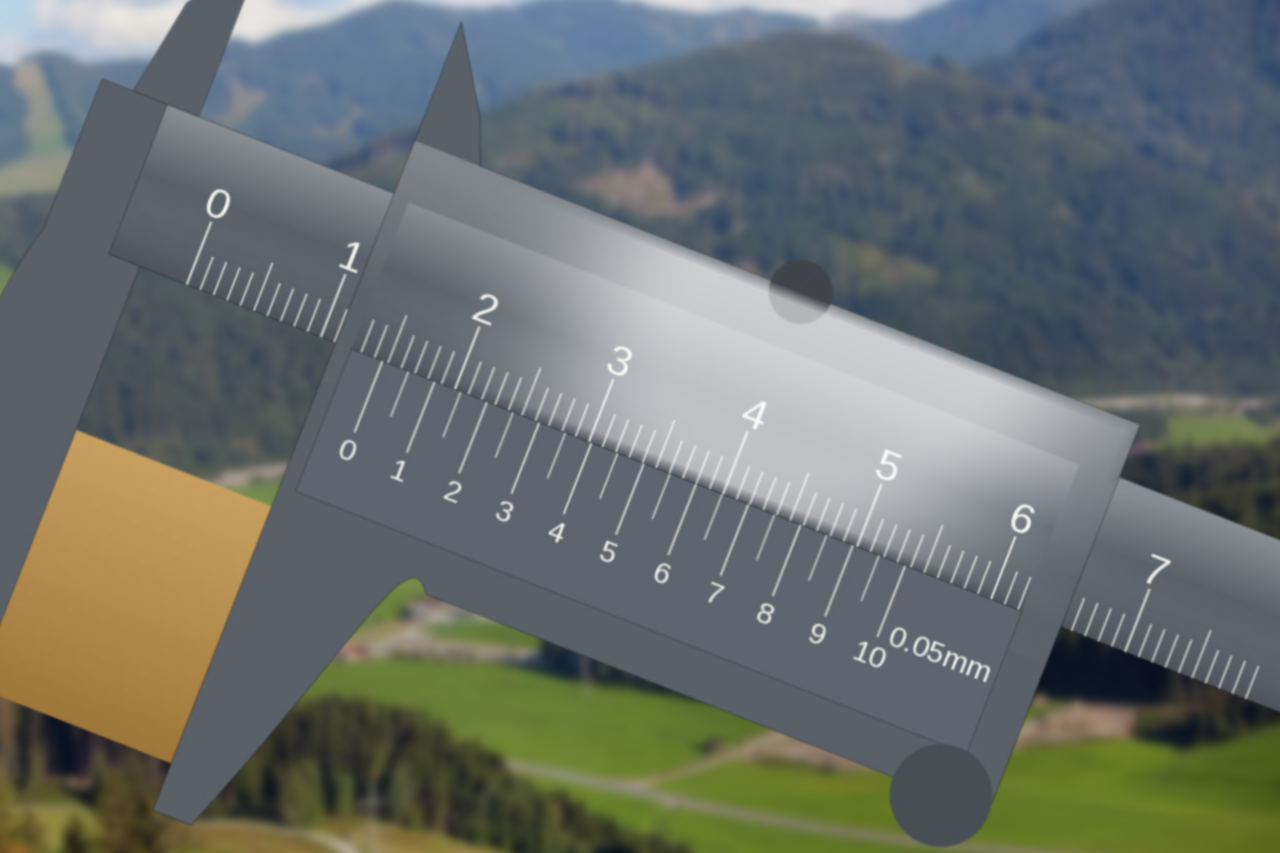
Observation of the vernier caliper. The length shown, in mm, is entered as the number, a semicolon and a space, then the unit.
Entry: 14.6; mm
